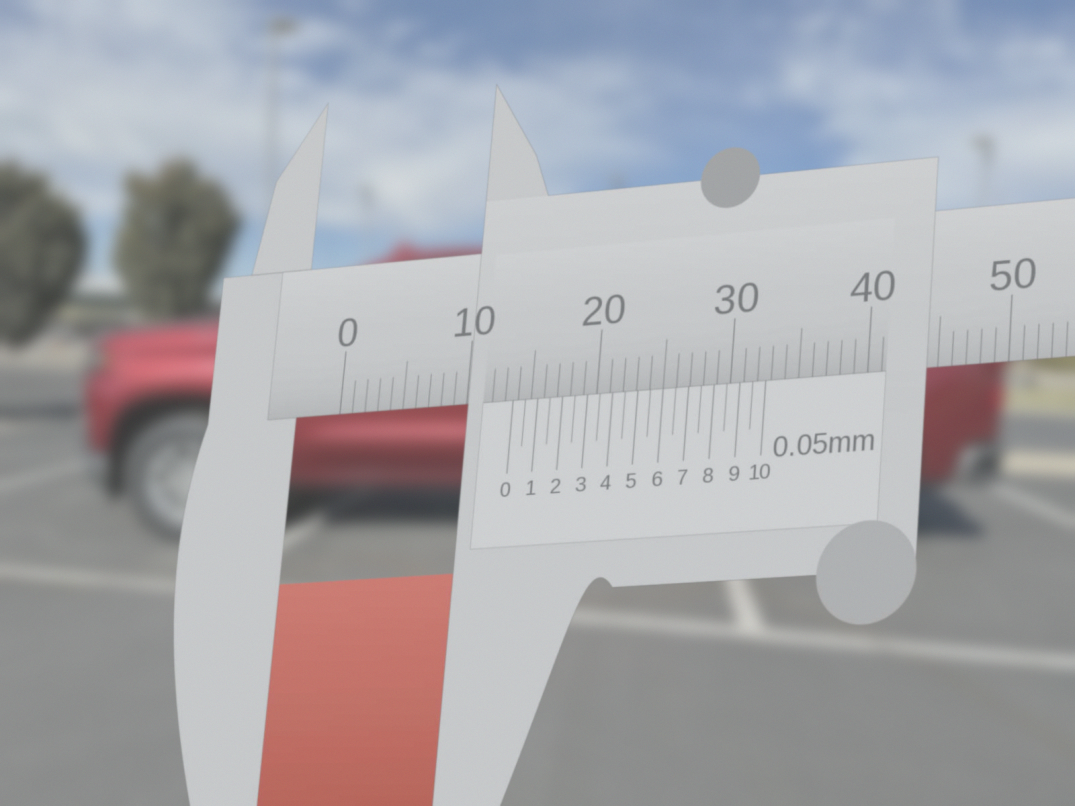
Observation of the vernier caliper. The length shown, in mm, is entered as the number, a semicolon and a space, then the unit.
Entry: 13.6; mm
